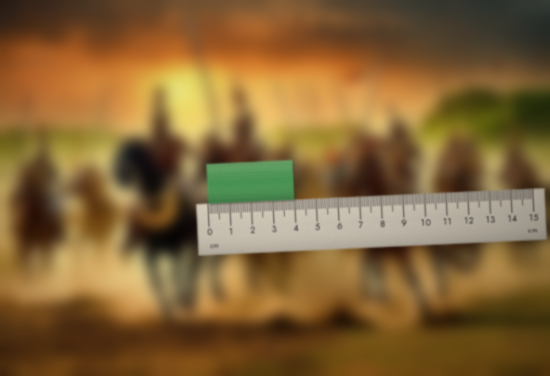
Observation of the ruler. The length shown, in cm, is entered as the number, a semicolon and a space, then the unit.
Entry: 4; cm
